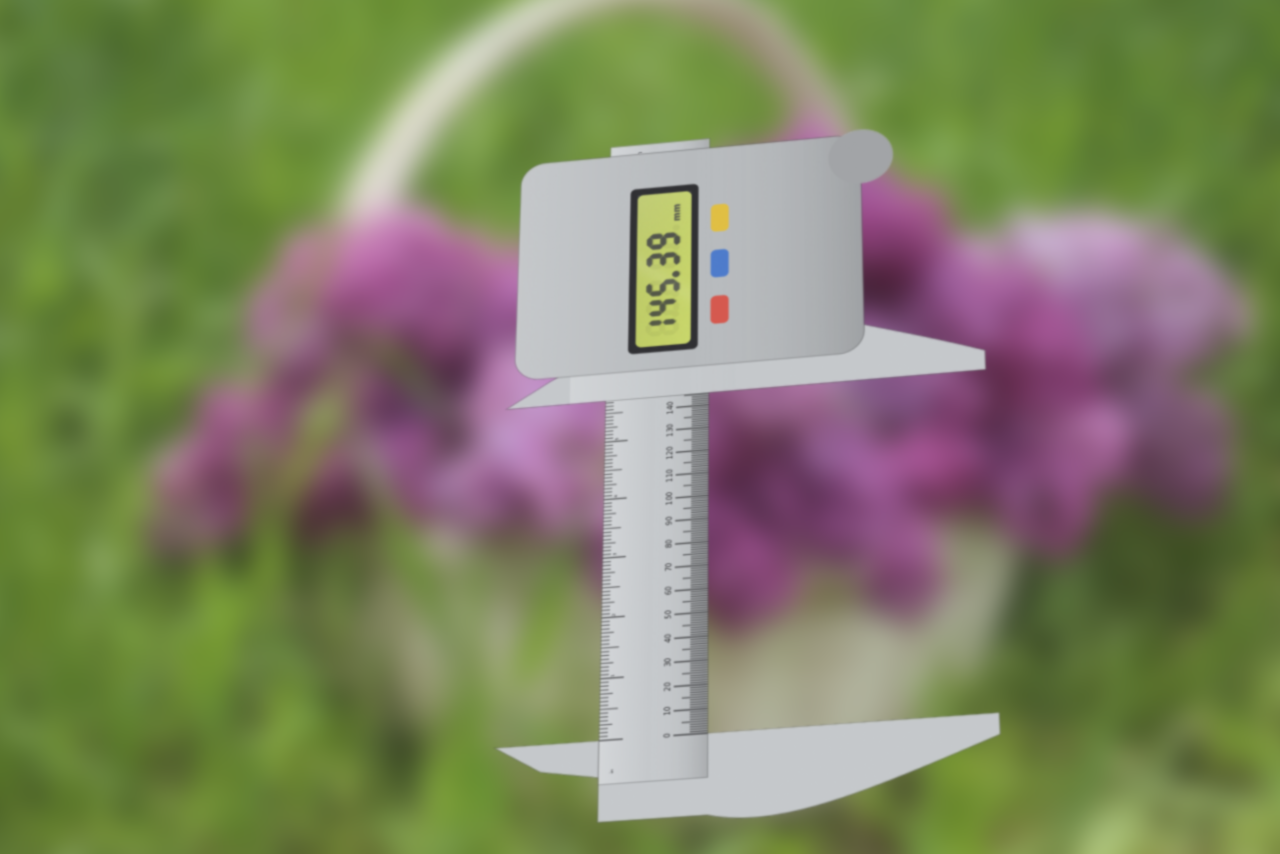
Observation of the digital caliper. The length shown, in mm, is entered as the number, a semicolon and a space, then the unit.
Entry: 145.39; mm
